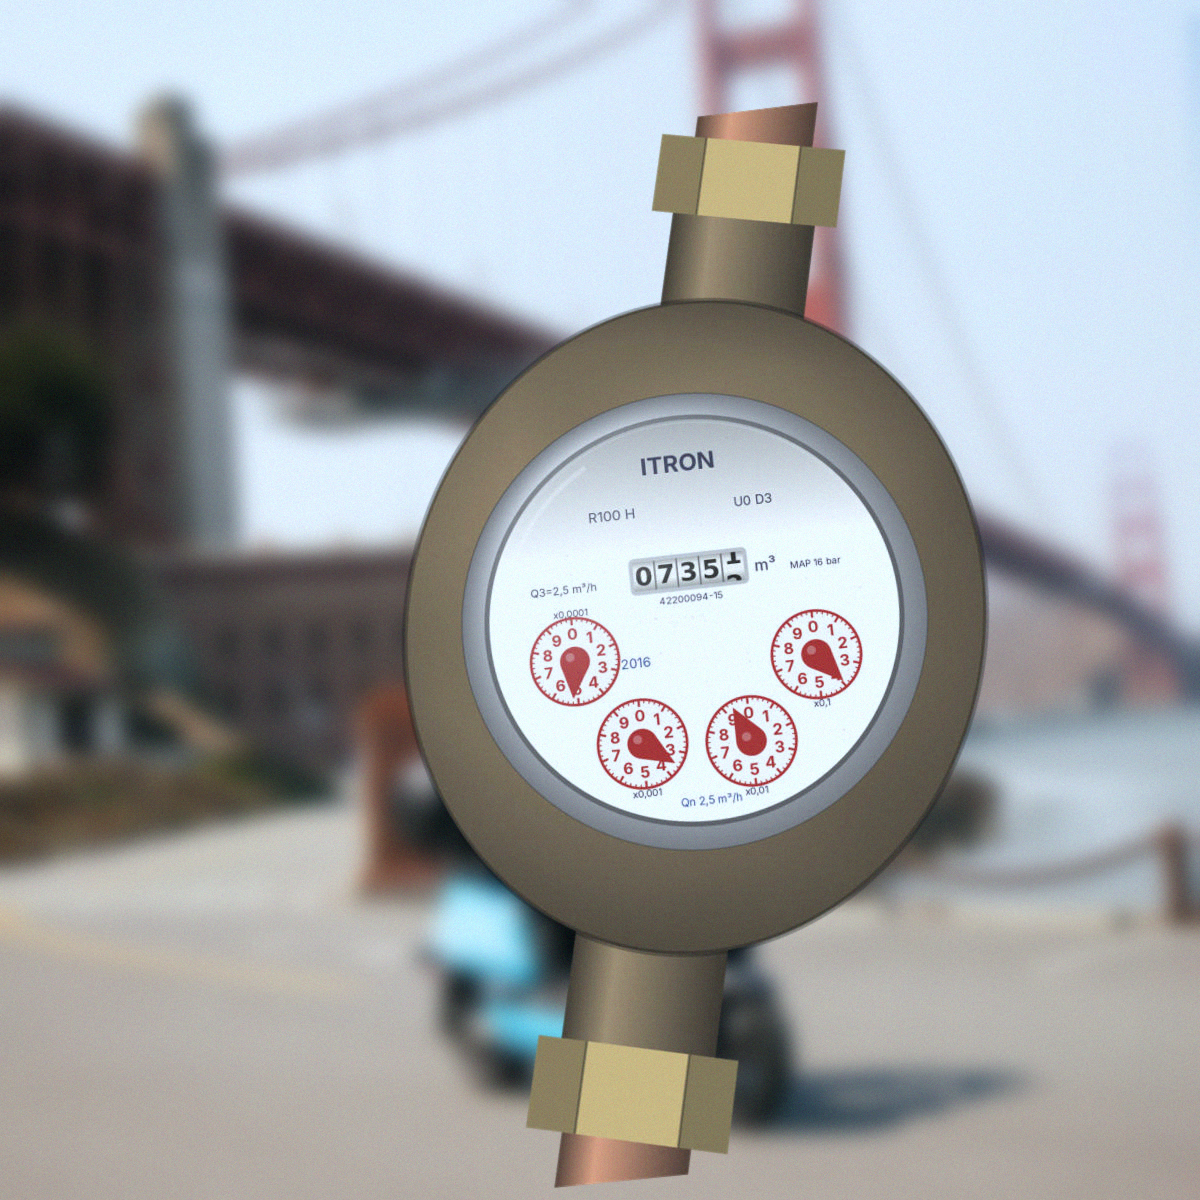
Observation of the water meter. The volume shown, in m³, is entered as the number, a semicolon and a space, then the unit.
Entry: 7351.3935; m³
